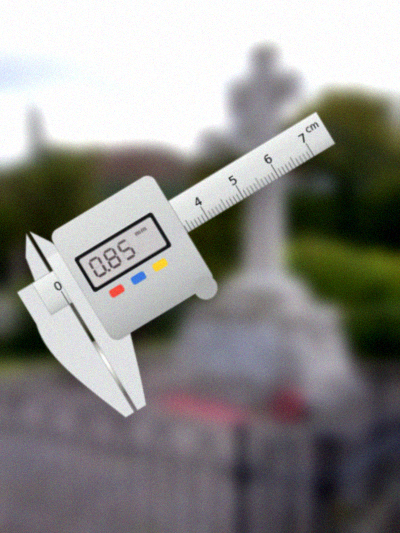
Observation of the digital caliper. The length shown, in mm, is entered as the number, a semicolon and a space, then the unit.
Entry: 0.85; mm
